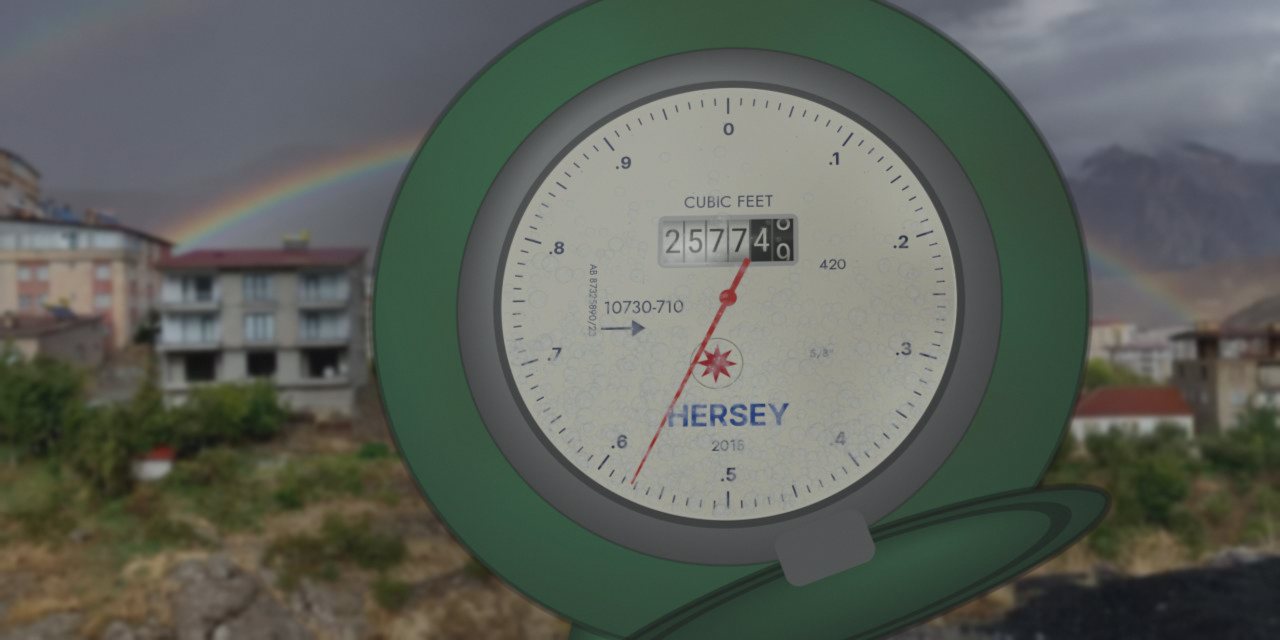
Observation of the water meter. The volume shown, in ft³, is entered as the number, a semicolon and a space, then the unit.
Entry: 257748.57; ft³
